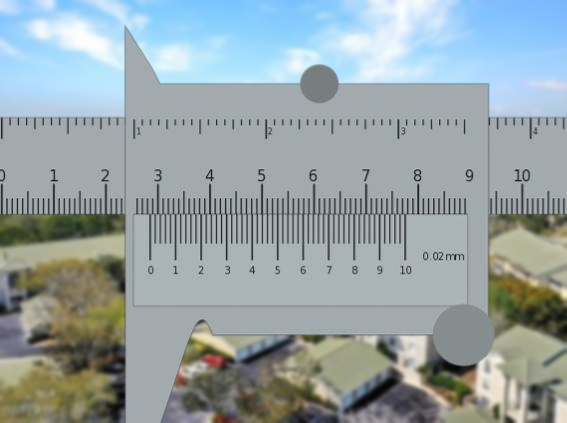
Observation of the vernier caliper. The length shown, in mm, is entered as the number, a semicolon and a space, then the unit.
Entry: 28.5; mm
